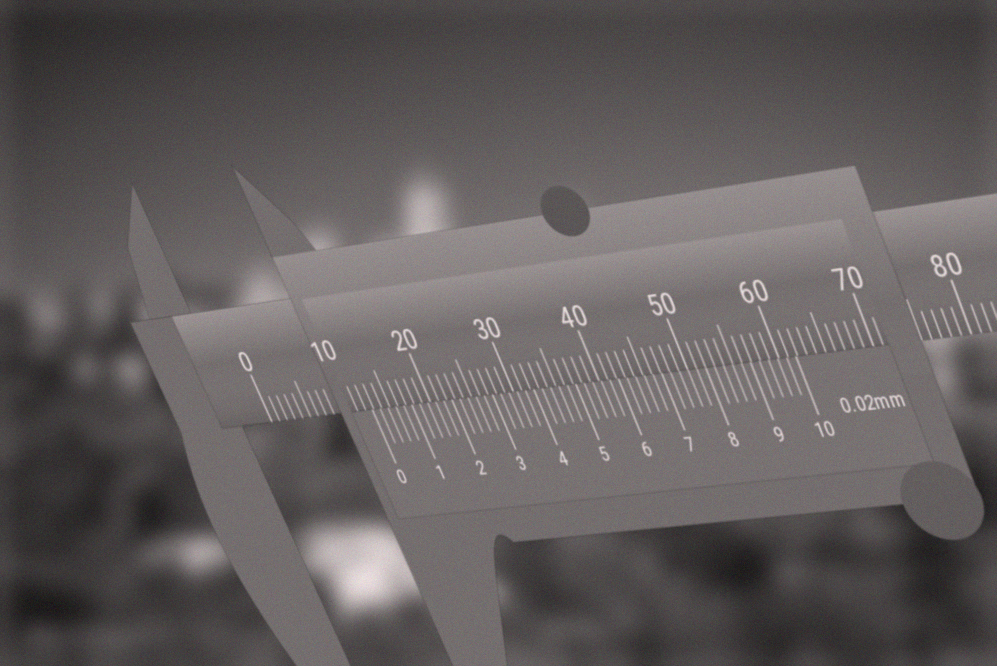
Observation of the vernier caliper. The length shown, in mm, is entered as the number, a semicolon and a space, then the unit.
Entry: 12.8; mm
